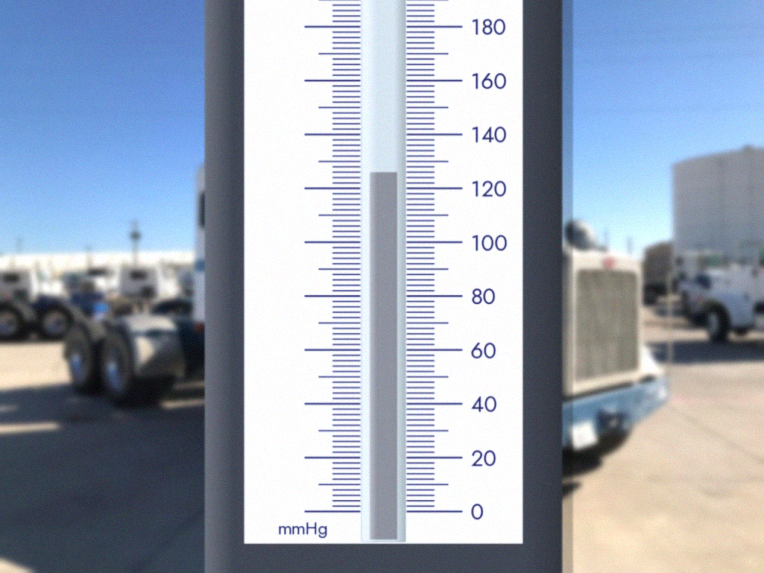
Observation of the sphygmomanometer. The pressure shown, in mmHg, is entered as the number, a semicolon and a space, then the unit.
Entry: 126; mmHg
